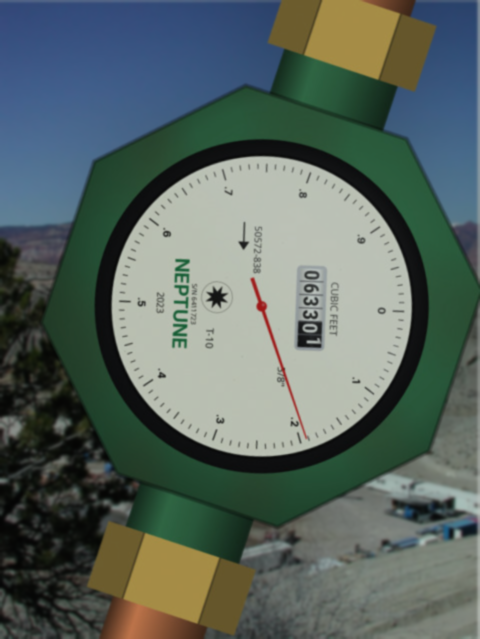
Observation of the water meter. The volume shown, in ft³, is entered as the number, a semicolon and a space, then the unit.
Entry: 63301.19; ft³
